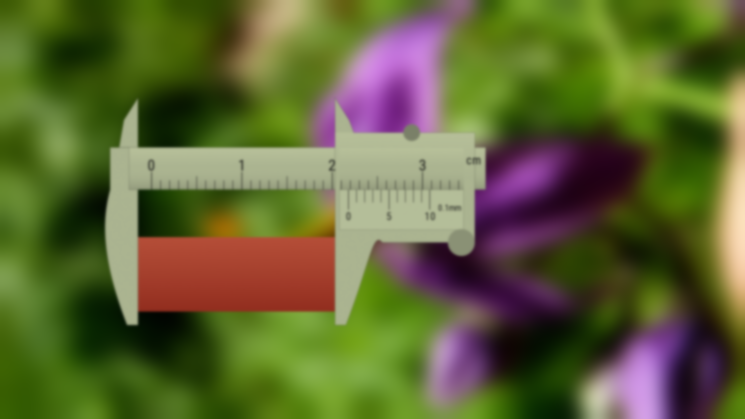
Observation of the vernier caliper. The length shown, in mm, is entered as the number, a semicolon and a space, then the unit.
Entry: 21.8; mm
